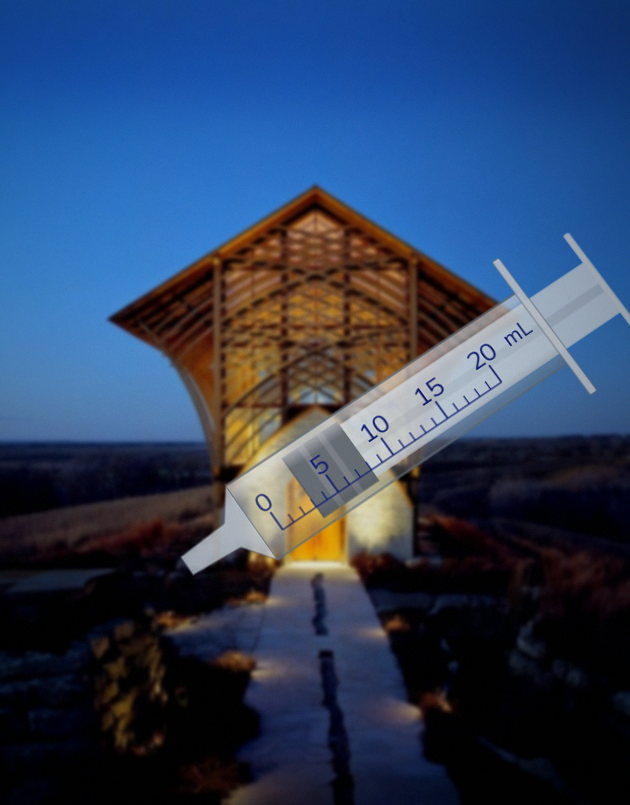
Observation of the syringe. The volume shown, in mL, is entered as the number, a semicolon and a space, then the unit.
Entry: 3; mL
